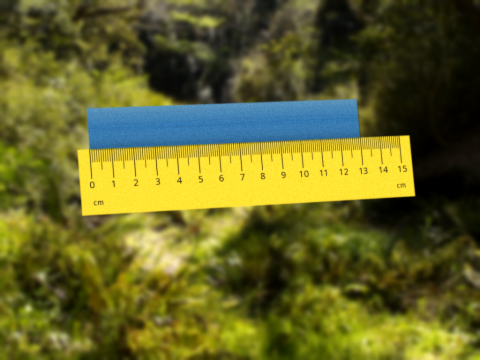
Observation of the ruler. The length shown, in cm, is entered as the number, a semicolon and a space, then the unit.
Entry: 13; cm
